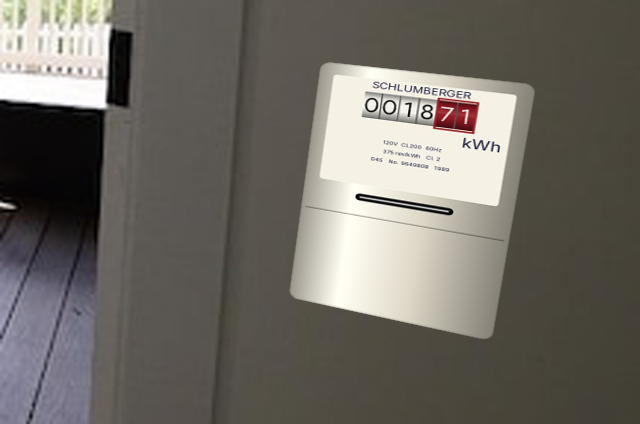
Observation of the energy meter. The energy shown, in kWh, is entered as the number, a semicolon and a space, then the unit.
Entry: 18.71; kWh
